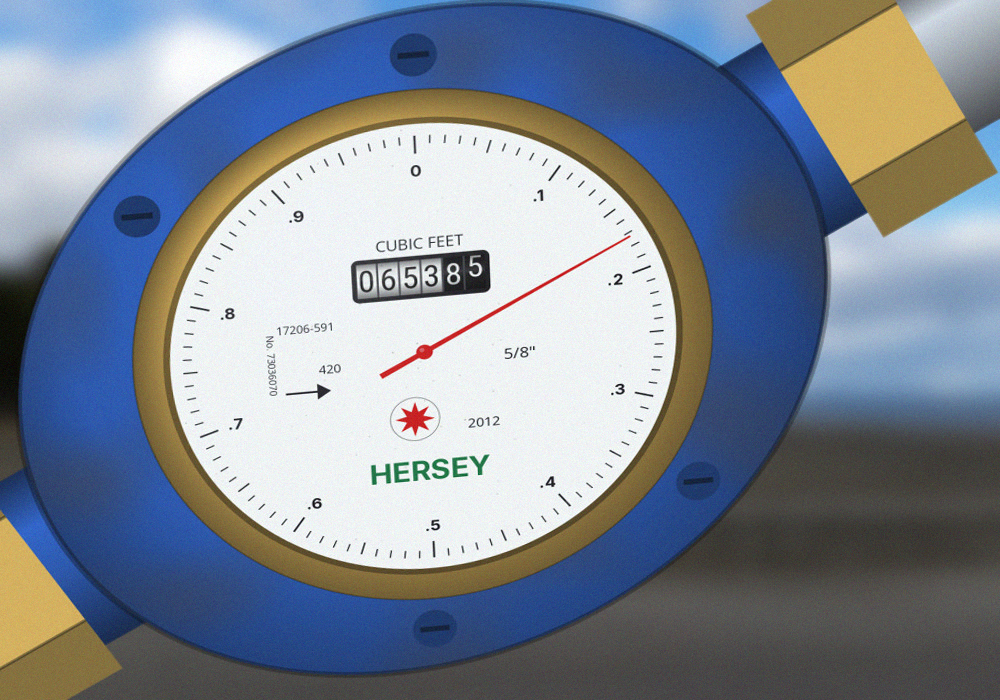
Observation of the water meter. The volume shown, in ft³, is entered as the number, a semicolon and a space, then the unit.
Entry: 65385.17; ft³
